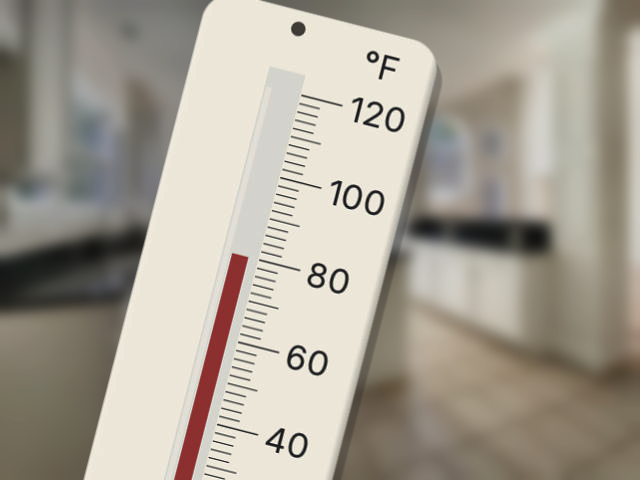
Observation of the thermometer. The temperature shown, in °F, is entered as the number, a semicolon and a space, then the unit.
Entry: 80; °F
